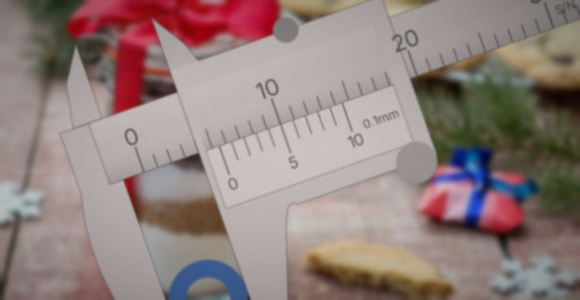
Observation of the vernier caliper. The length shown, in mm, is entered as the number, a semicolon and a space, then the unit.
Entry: 5.5; mm
